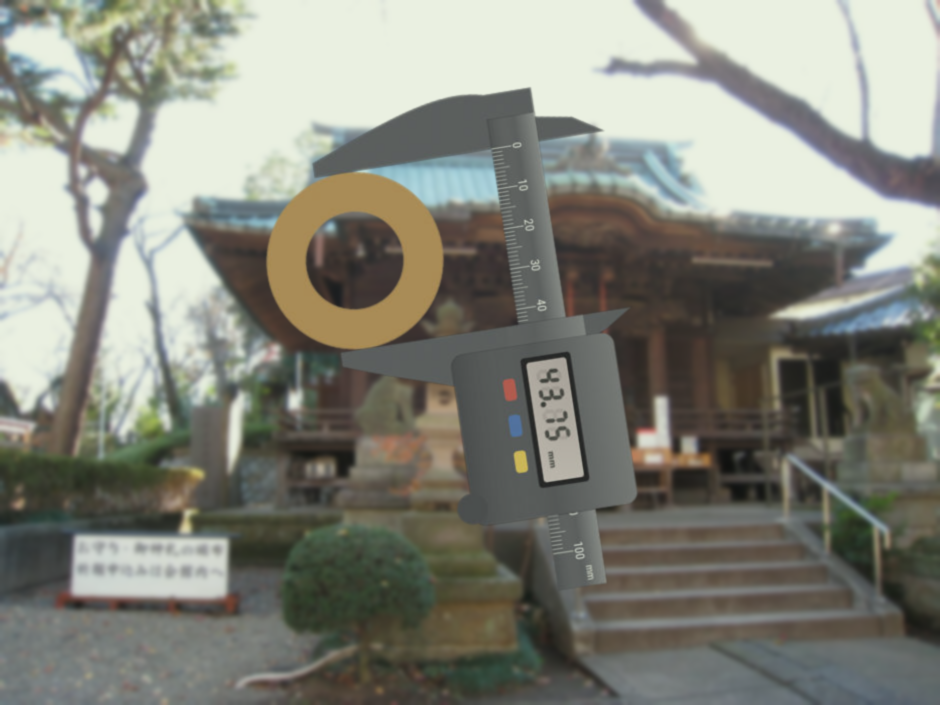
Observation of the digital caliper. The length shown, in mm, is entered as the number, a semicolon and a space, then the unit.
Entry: 43.75; mm
